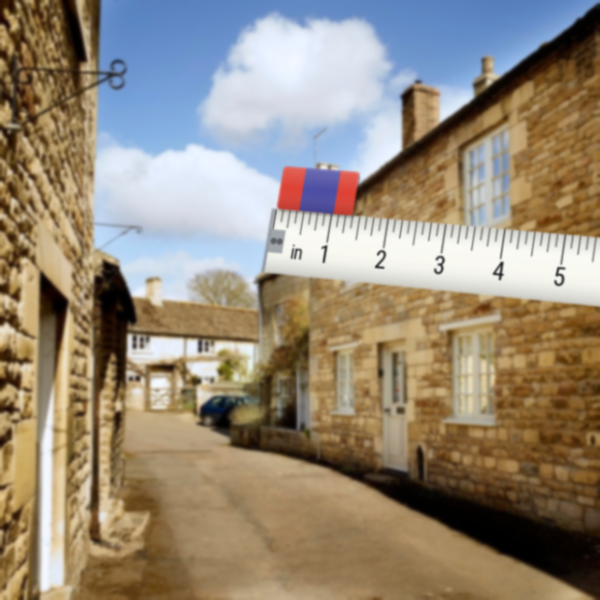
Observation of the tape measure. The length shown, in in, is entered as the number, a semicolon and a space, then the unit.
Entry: 1.375; in
